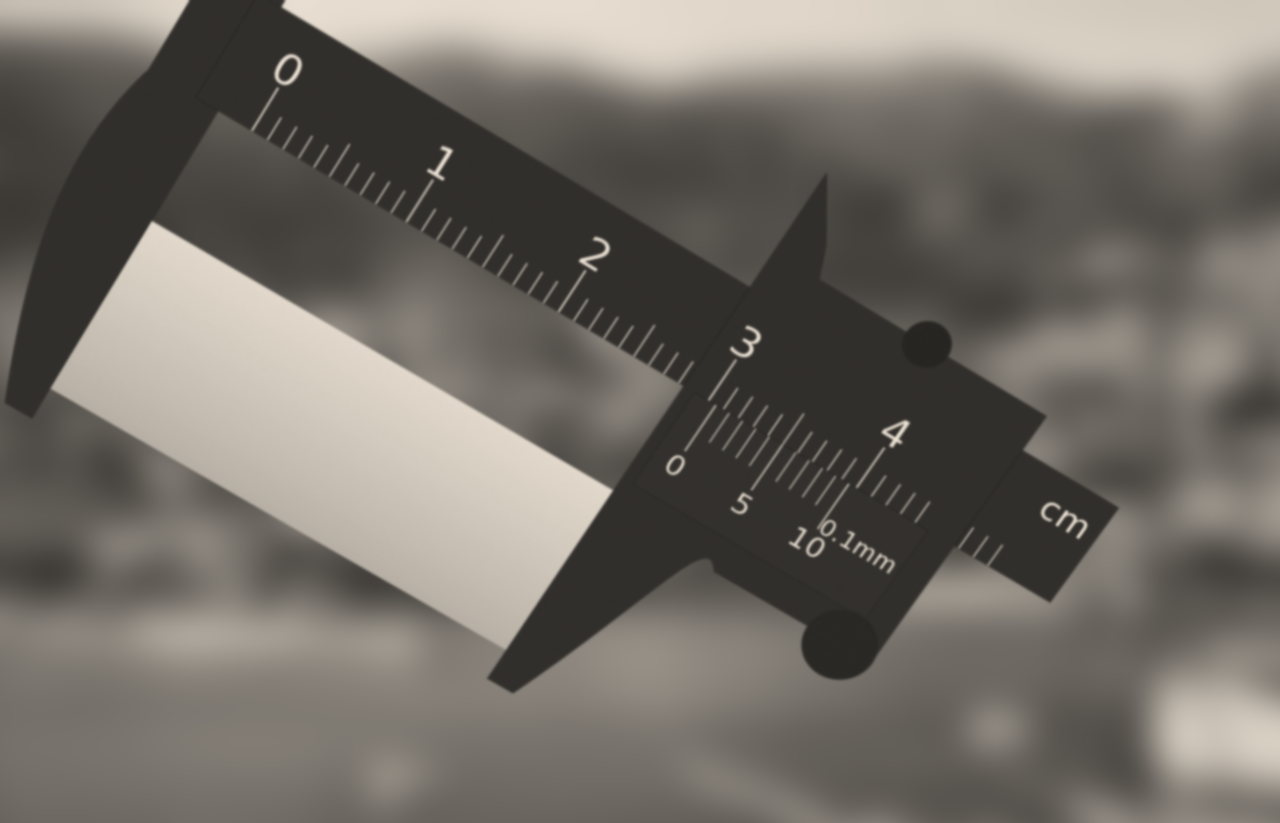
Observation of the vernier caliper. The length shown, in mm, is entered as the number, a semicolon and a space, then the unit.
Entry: 30.5; mm
